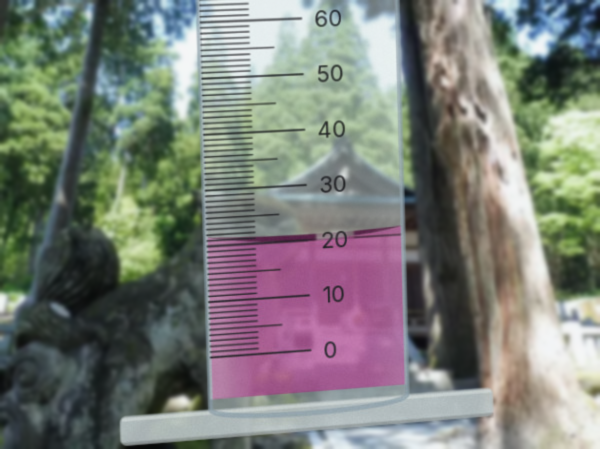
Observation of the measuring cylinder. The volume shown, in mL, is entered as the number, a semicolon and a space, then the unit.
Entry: 20; mL
